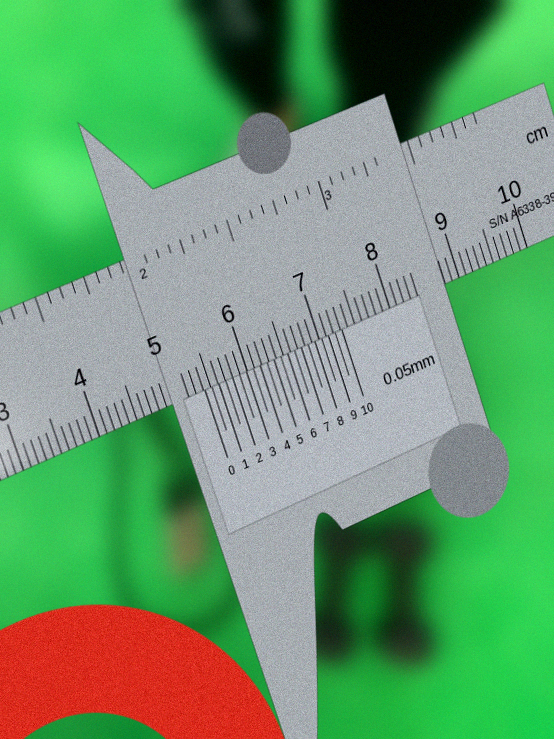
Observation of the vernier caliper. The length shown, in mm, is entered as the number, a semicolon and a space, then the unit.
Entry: 54.2; mm
